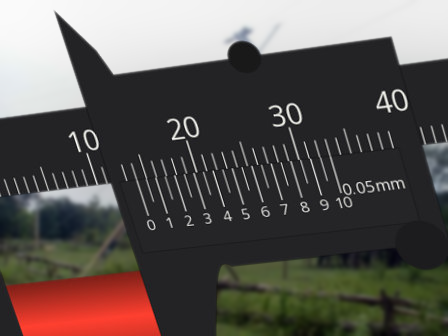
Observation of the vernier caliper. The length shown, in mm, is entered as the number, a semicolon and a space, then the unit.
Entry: 14.0; mm
